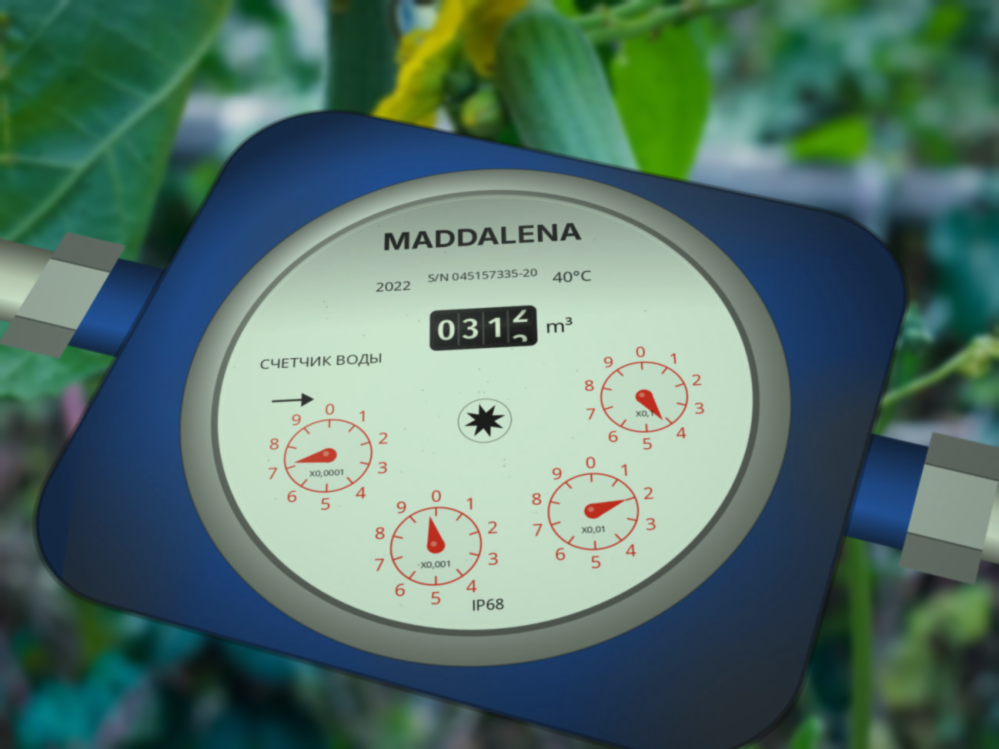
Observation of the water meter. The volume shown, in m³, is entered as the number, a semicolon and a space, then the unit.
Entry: 312.4197; m³
